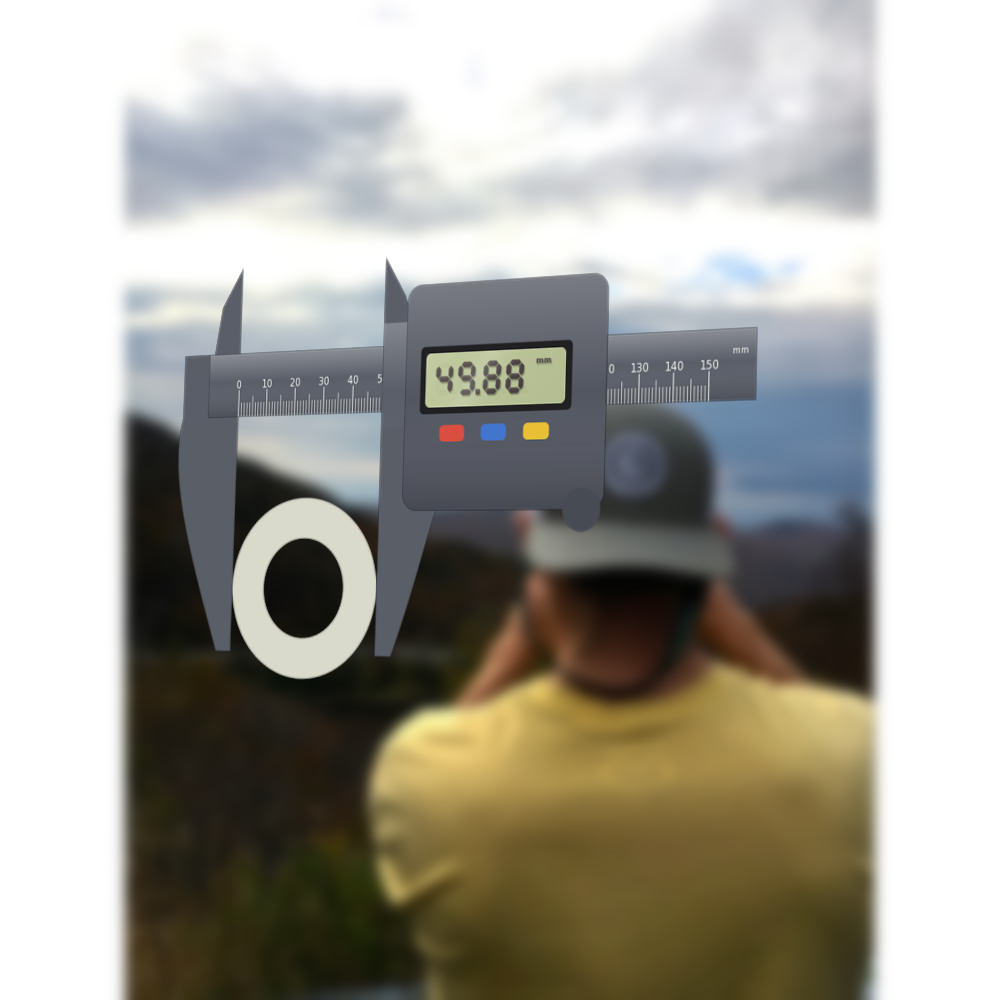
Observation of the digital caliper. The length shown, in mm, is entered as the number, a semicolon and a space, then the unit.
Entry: 49.88; mm
